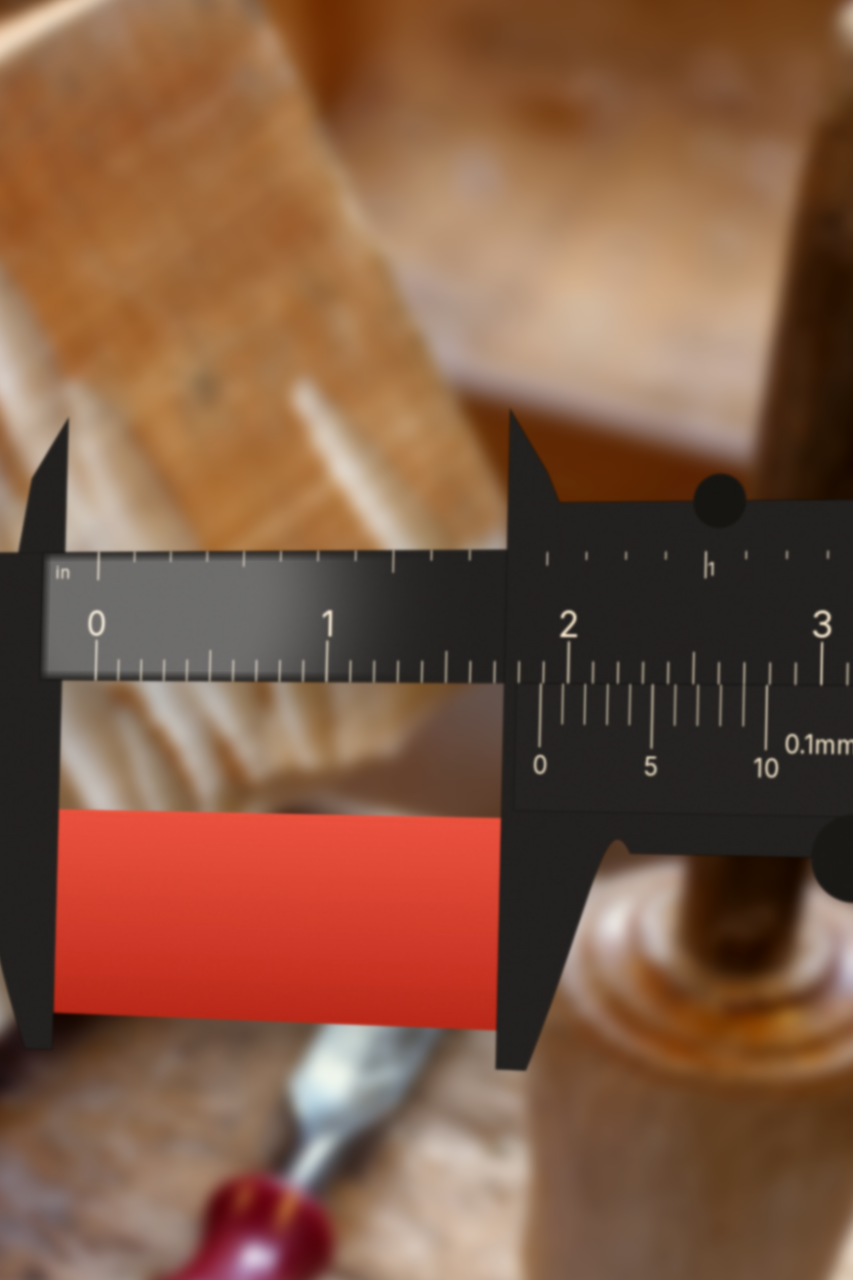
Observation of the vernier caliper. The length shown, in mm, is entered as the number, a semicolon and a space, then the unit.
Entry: 18.9; mm
